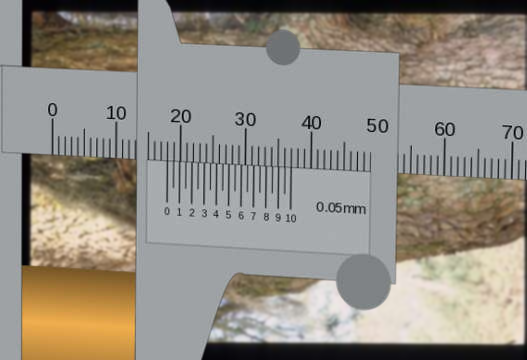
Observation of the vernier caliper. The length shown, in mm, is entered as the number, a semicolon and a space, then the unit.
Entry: 18.0; mm
